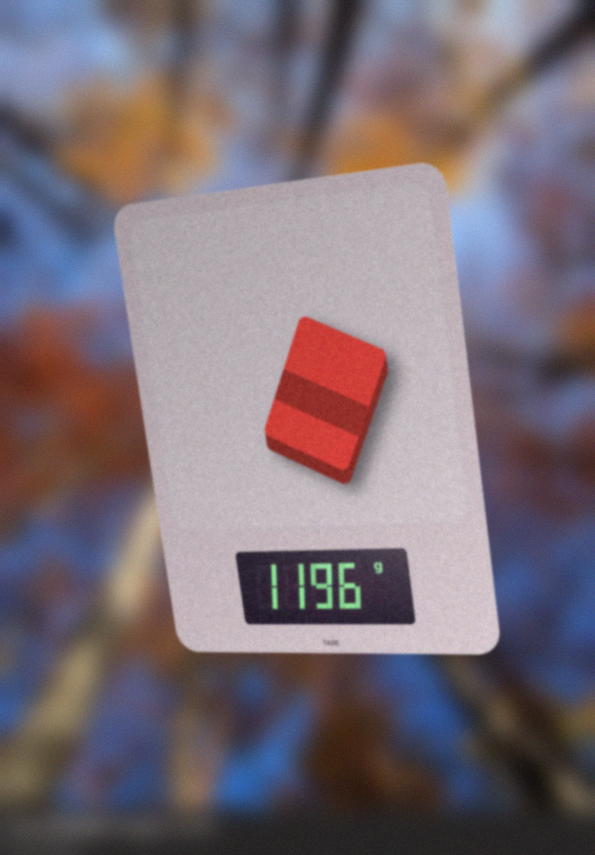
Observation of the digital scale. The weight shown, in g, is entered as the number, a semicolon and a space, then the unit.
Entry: 1196; g
